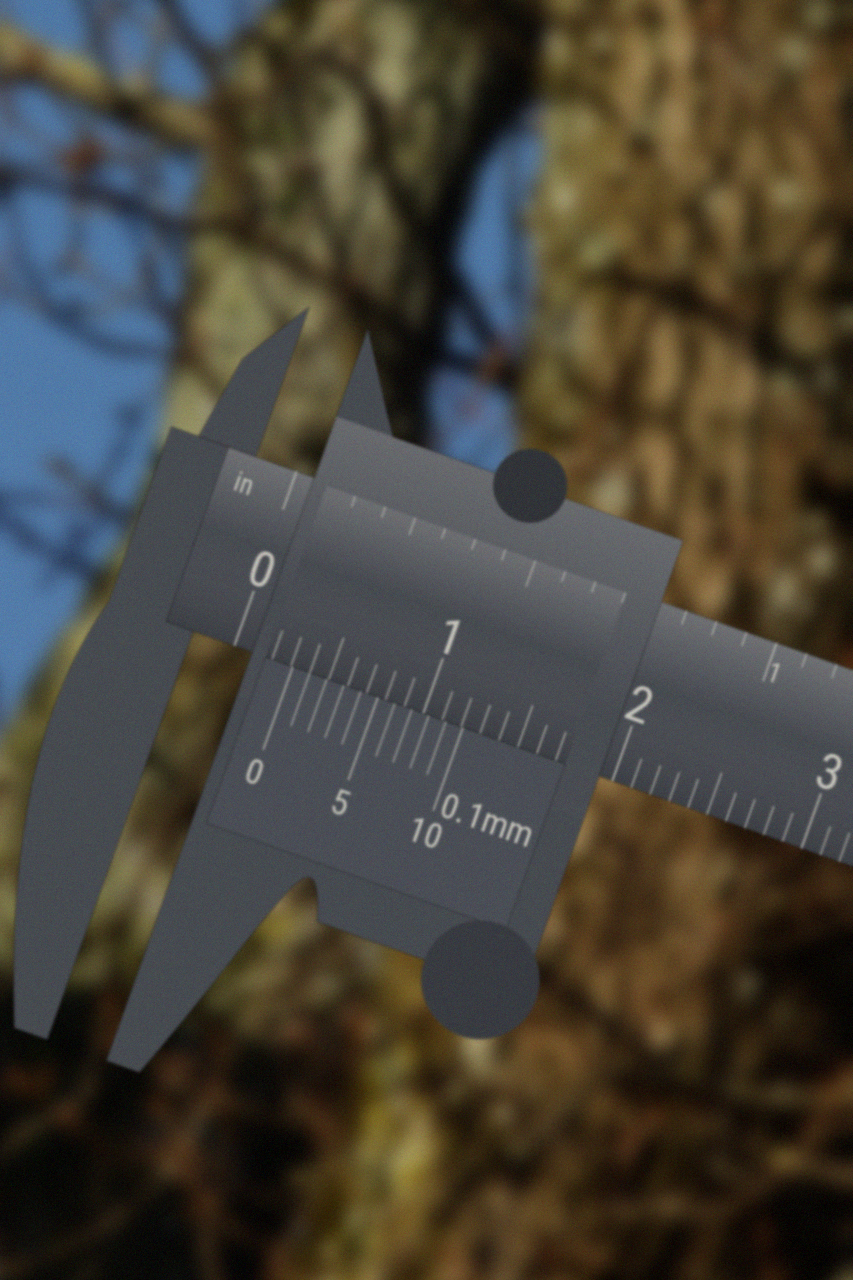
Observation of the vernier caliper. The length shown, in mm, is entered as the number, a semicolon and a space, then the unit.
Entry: 3.1; mm
